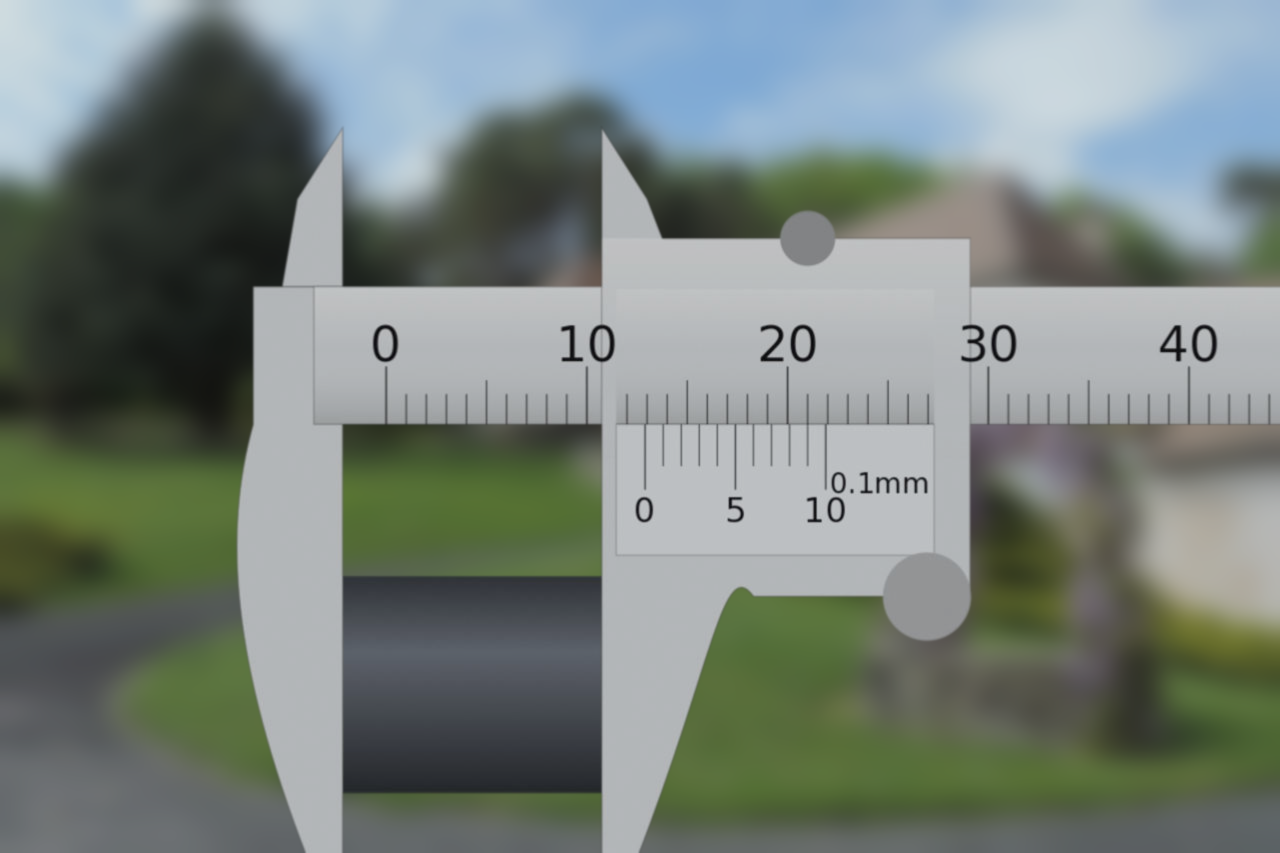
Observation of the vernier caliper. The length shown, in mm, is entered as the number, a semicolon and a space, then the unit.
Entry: 12.9; mm
